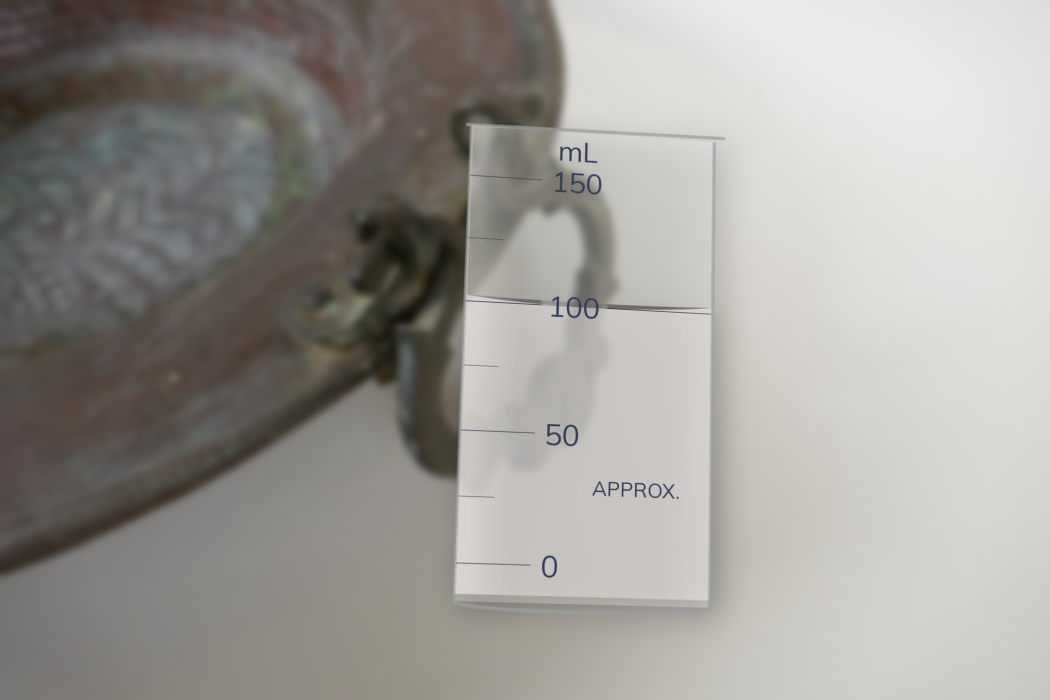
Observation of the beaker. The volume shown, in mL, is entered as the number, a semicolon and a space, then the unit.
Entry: 100; mL
